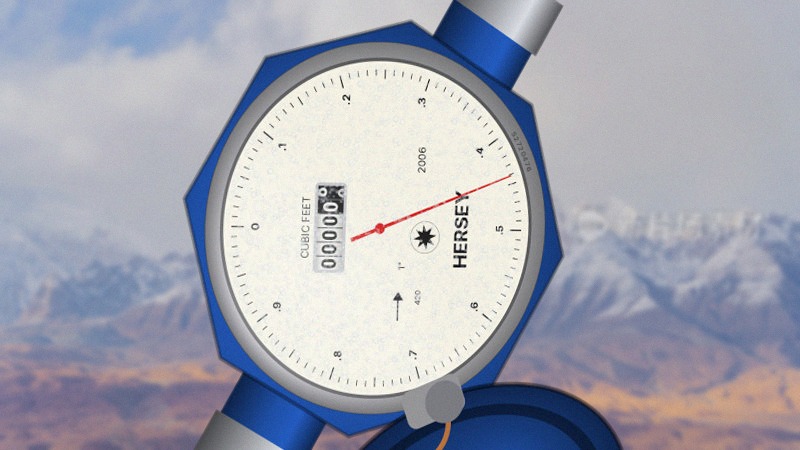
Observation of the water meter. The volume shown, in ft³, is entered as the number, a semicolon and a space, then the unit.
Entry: 8.44; ft³
